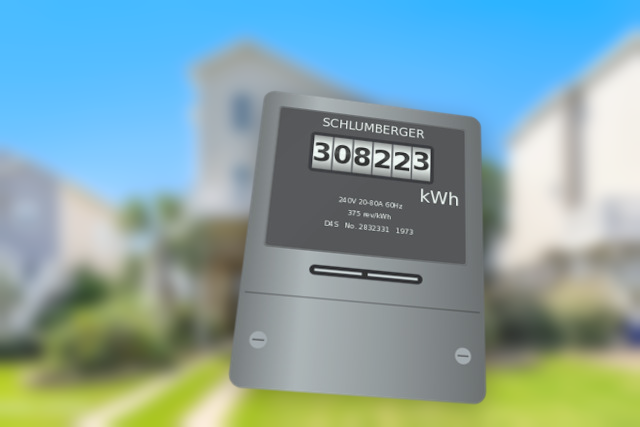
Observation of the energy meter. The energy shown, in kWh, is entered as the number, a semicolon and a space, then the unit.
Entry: 308223; kWh
